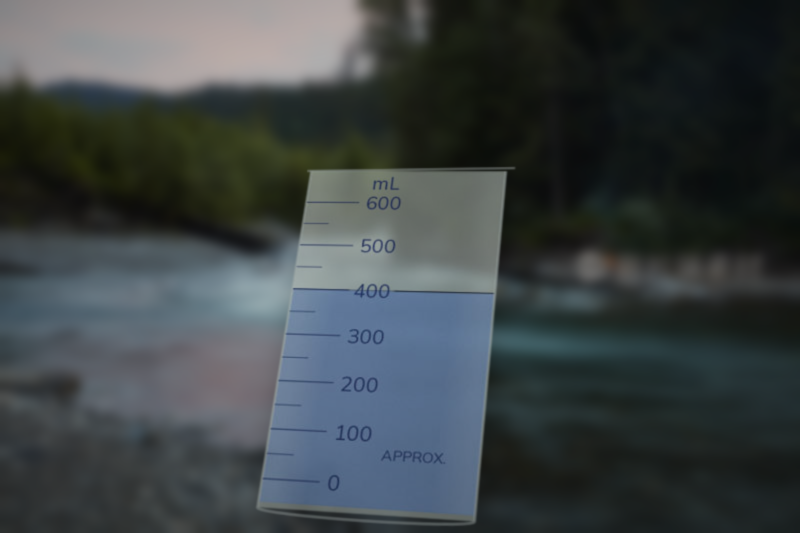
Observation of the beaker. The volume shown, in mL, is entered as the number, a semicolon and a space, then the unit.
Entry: 400; mL
